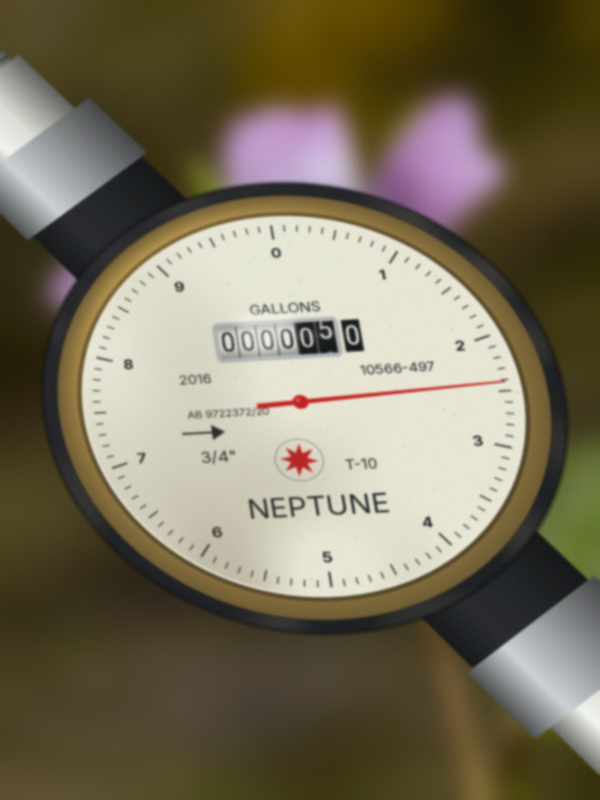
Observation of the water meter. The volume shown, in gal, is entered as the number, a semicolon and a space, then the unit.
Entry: 52.4; gal
